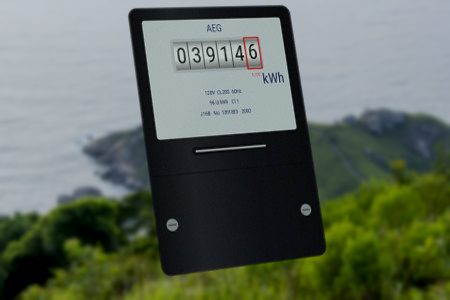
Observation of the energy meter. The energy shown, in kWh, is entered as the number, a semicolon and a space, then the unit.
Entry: 3914.6; kWh
